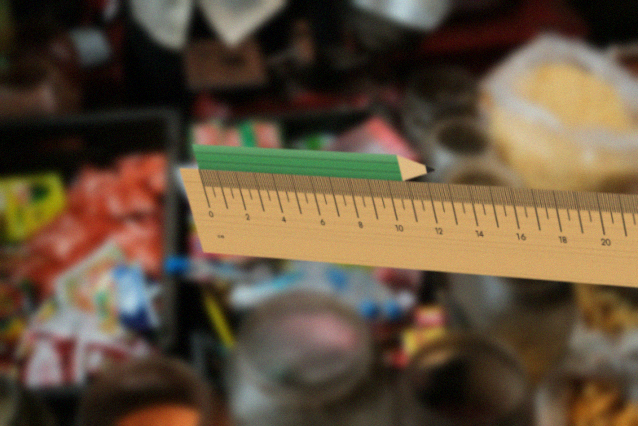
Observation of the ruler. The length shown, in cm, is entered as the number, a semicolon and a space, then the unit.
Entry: 12.5; cm
